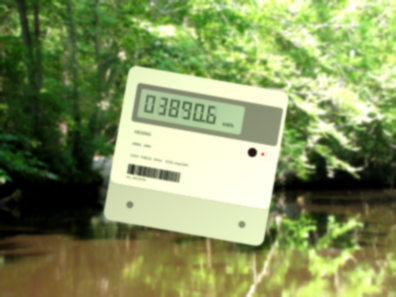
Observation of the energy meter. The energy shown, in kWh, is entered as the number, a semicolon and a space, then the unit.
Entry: 3890.6; kWh
